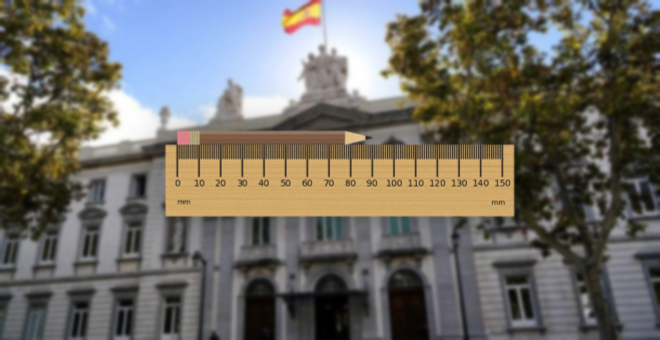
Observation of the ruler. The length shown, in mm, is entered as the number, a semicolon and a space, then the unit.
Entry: 90; mm
